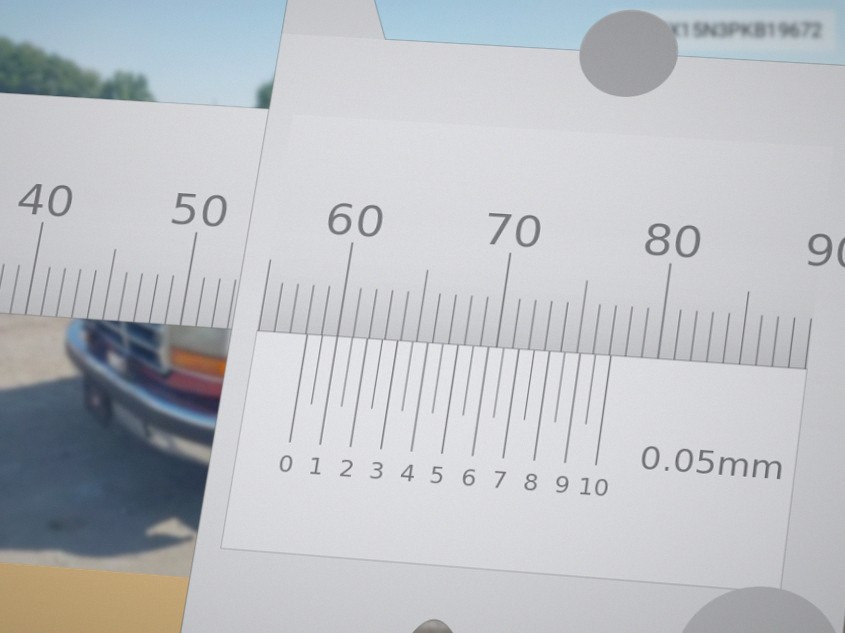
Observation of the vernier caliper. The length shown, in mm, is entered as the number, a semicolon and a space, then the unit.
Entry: 58.1; mm
